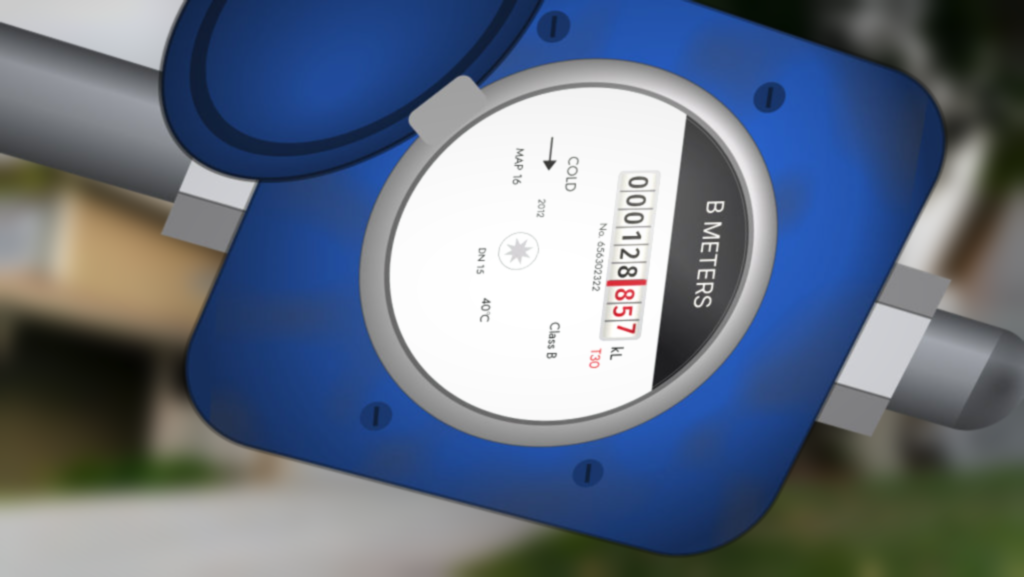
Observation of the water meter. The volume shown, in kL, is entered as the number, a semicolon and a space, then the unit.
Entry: 128.857; kL
